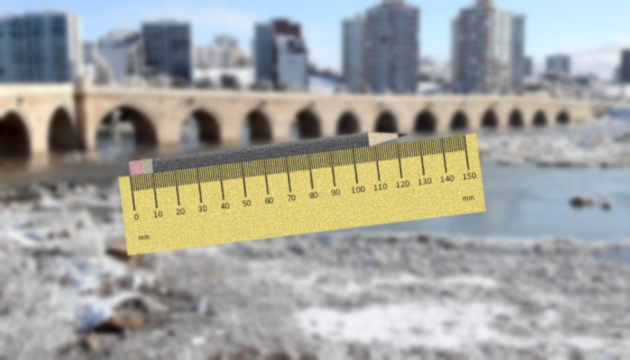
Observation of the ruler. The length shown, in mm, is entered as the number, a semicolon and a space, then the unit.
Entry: 125; mm
